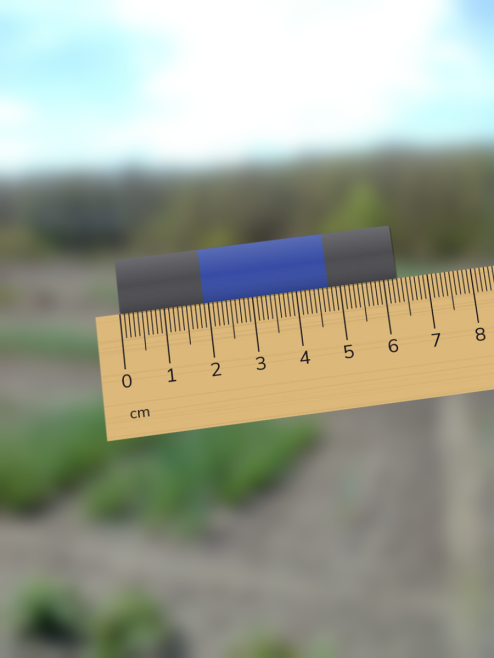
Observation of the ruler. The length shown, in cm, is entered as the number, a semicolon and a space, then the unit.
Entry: 6.3; cm
